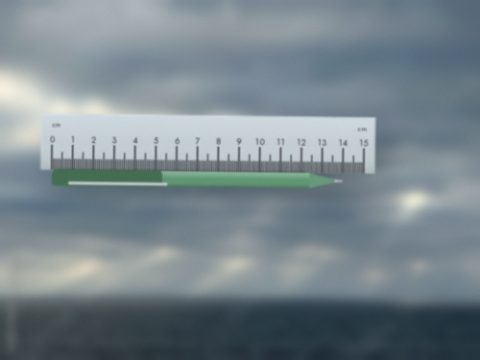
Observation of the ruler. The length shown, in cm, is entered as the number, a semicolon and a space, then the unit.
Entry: 14; cm
